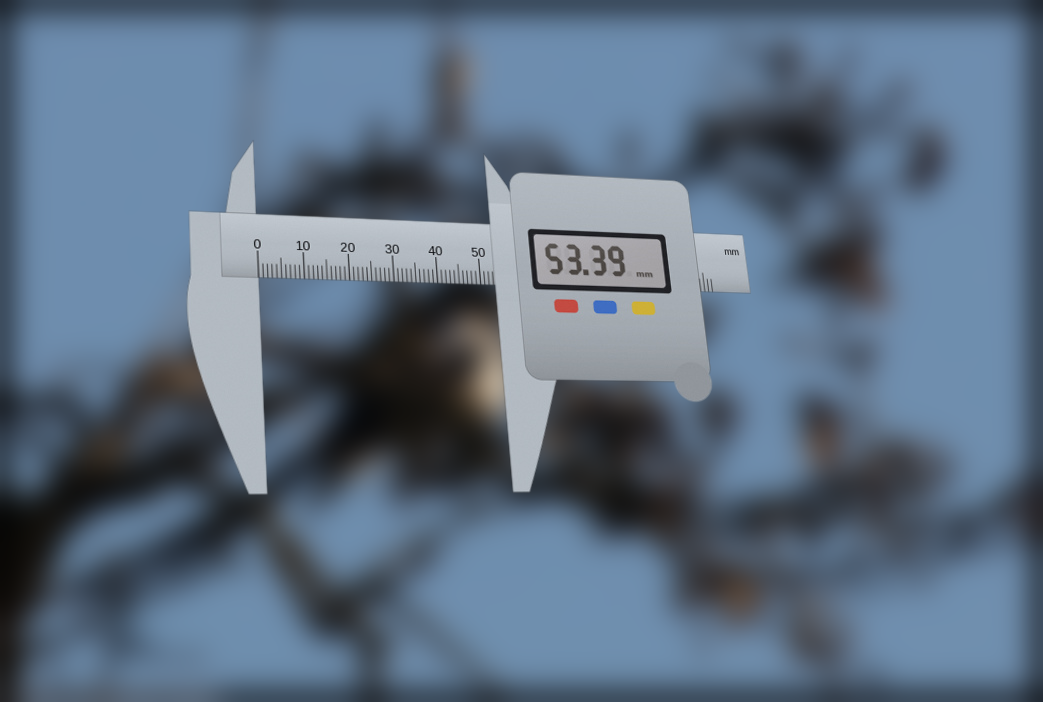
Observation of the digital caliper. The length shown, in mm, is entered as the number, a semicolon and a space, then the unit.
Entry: 53.39; mm
